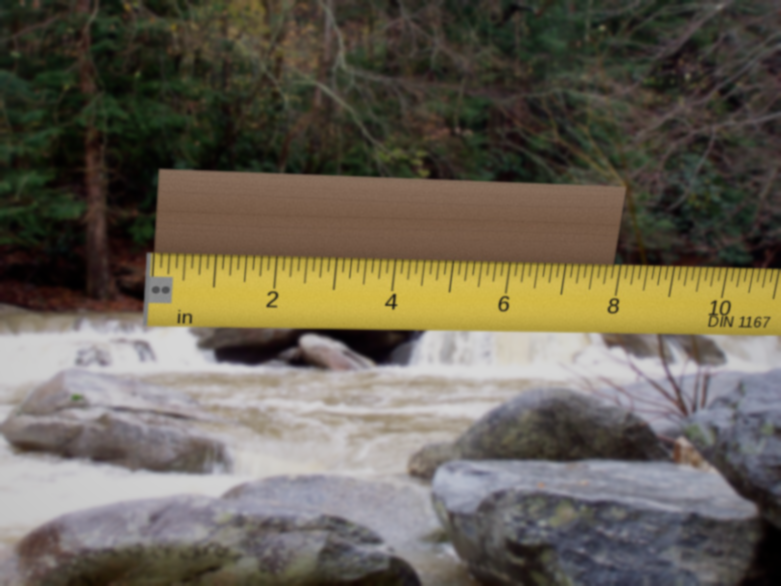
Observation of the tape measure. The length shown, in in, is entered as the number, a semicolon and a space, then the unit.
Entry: 7.875; in
